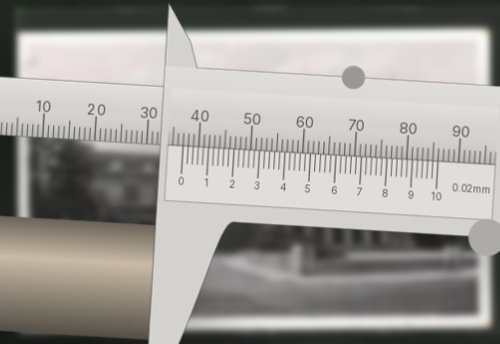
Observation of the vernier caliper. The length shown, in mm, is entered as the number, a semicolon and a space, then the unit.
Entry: 37.0; mm
